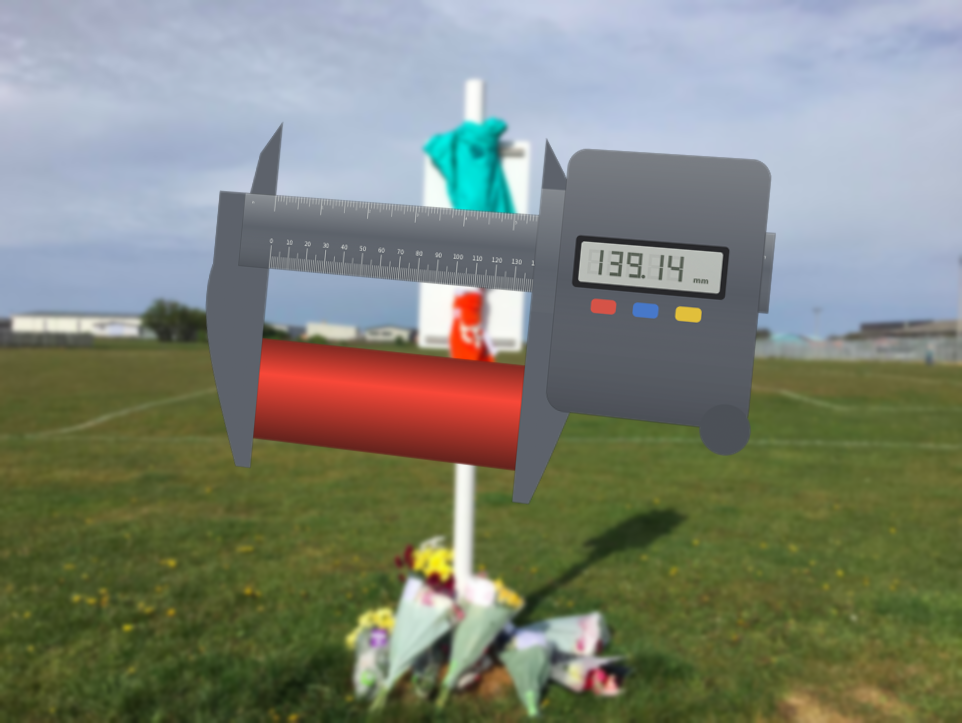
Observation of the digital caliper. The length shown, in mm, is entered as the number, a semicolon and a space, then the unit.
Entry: 139.14; mm
